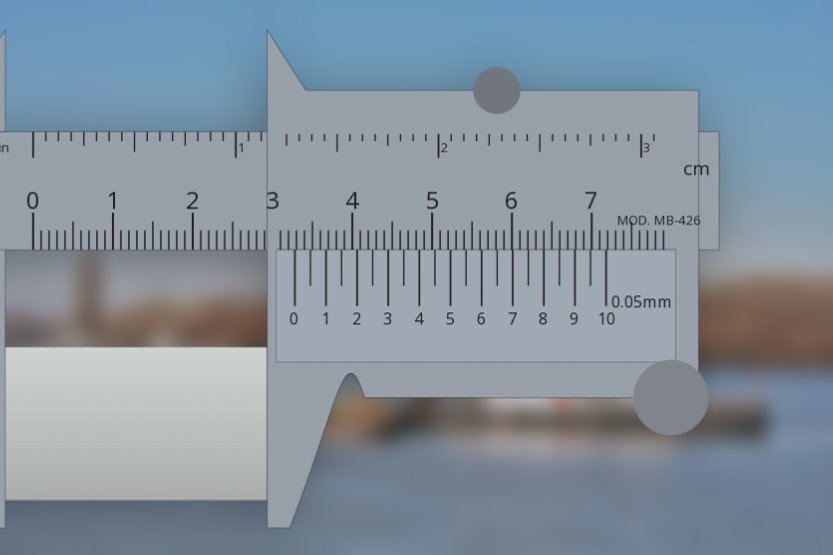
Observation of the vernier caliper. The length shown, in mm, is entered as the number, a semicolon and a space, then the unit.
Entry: 32.8; mm
